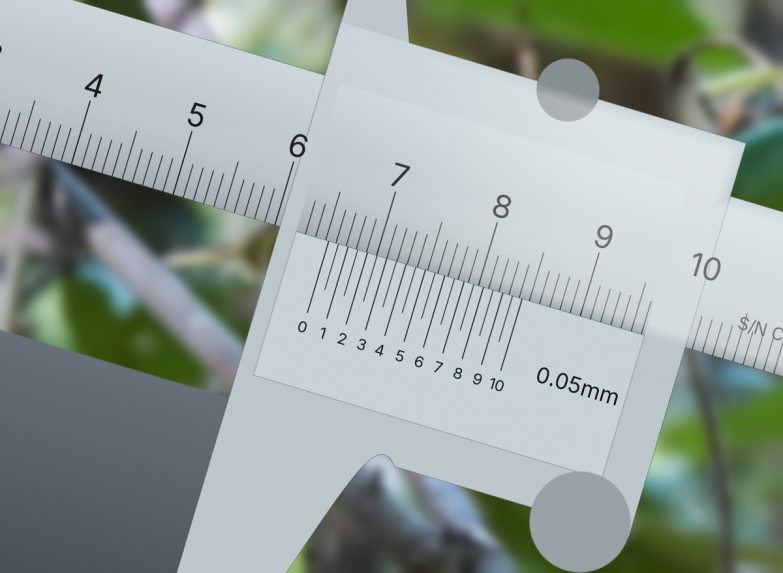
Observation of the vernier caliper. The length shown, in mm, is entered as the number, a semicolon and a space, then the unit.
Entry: 65.3; mm
